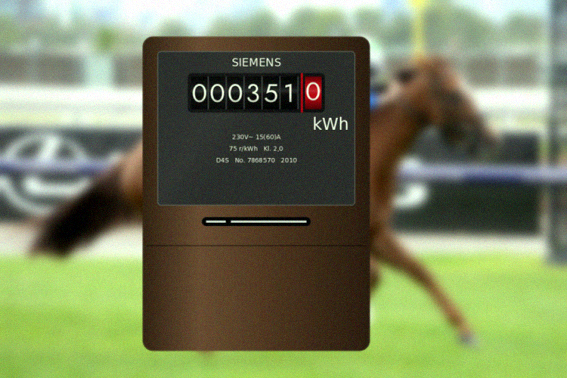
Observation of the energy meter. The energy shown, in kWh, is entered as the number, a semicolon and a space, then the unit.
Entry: 351.0; kWh
